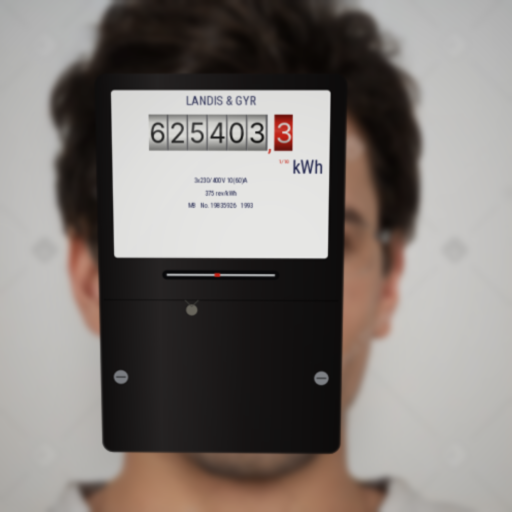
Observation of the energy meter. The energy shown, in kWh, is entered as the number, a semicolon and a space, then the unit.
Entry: 625403.3; kWh
